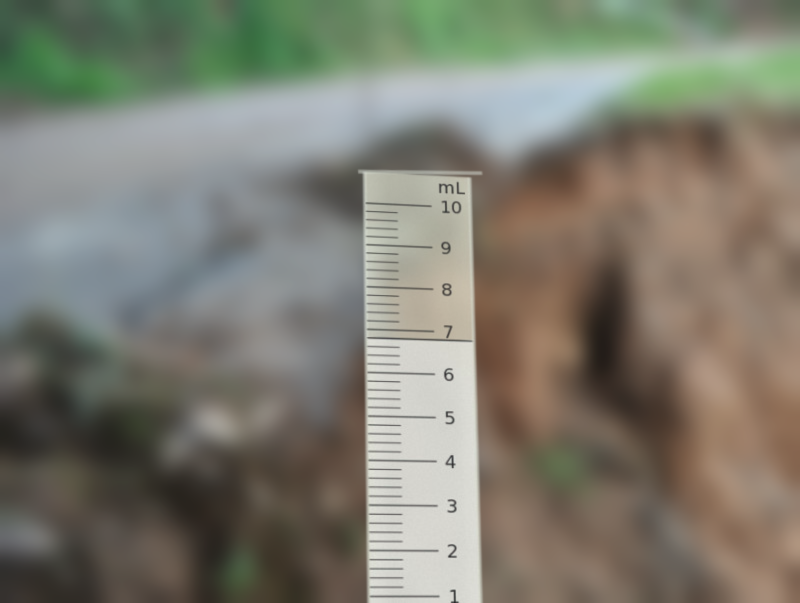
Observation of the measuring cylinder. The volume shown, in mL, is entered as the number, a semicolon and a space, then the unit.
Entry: 6.8; mL
